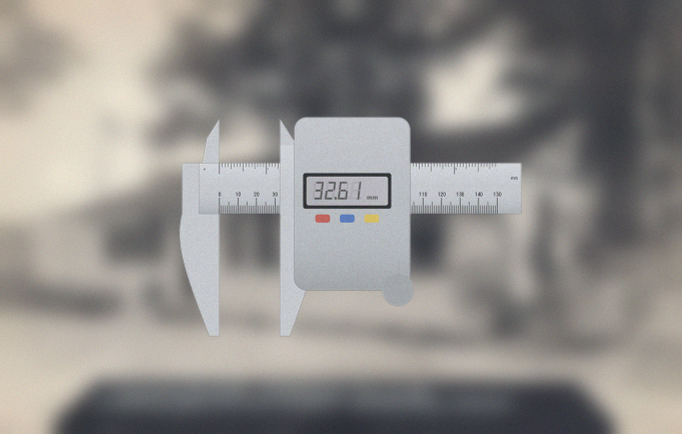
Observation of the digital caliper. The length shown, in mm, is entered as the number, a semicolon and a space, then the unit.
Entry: 32.61; mm
